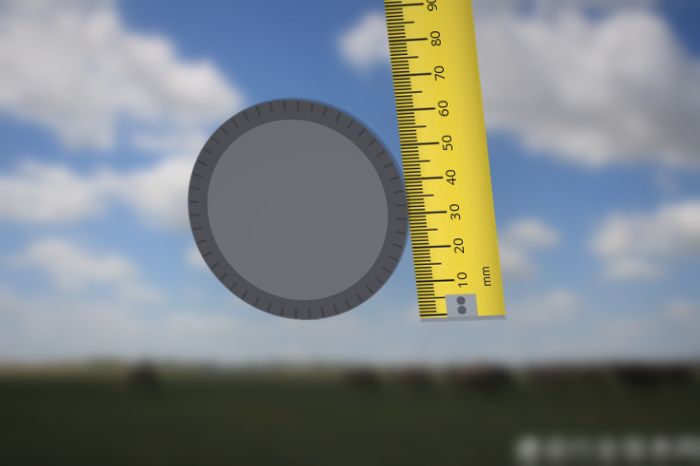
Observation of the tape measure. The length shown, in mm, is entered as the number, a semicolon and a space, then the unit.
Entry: 65; mm
